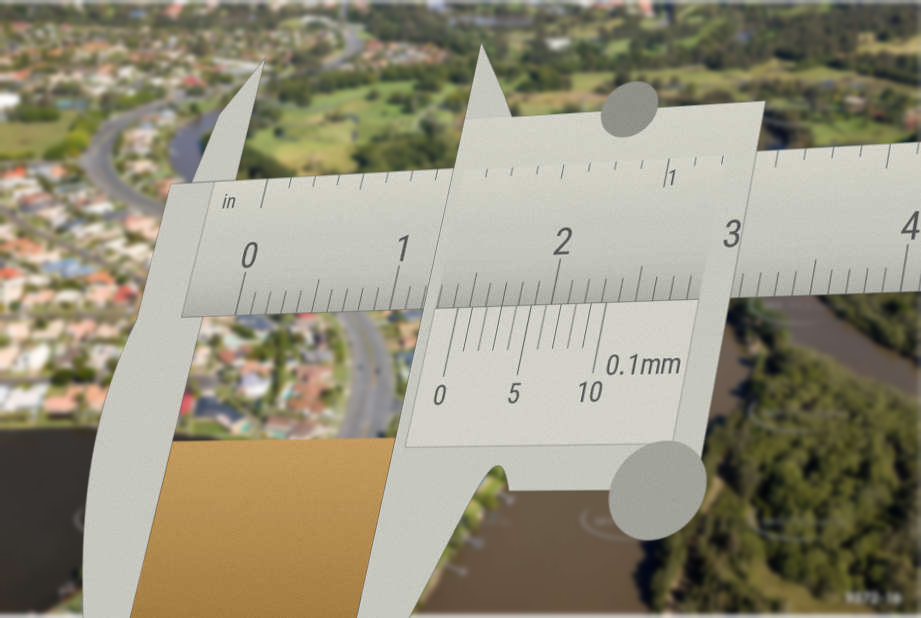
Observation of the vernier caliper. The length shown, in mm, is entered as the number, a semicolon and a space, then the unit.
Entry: 14.3; mm
